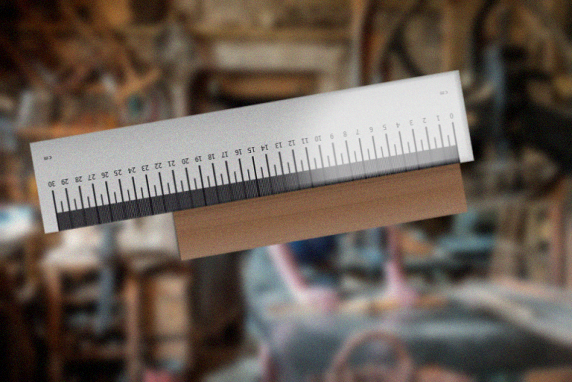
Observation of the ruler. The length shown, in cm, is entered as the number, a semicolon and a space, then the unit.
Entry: 21.5; cm
